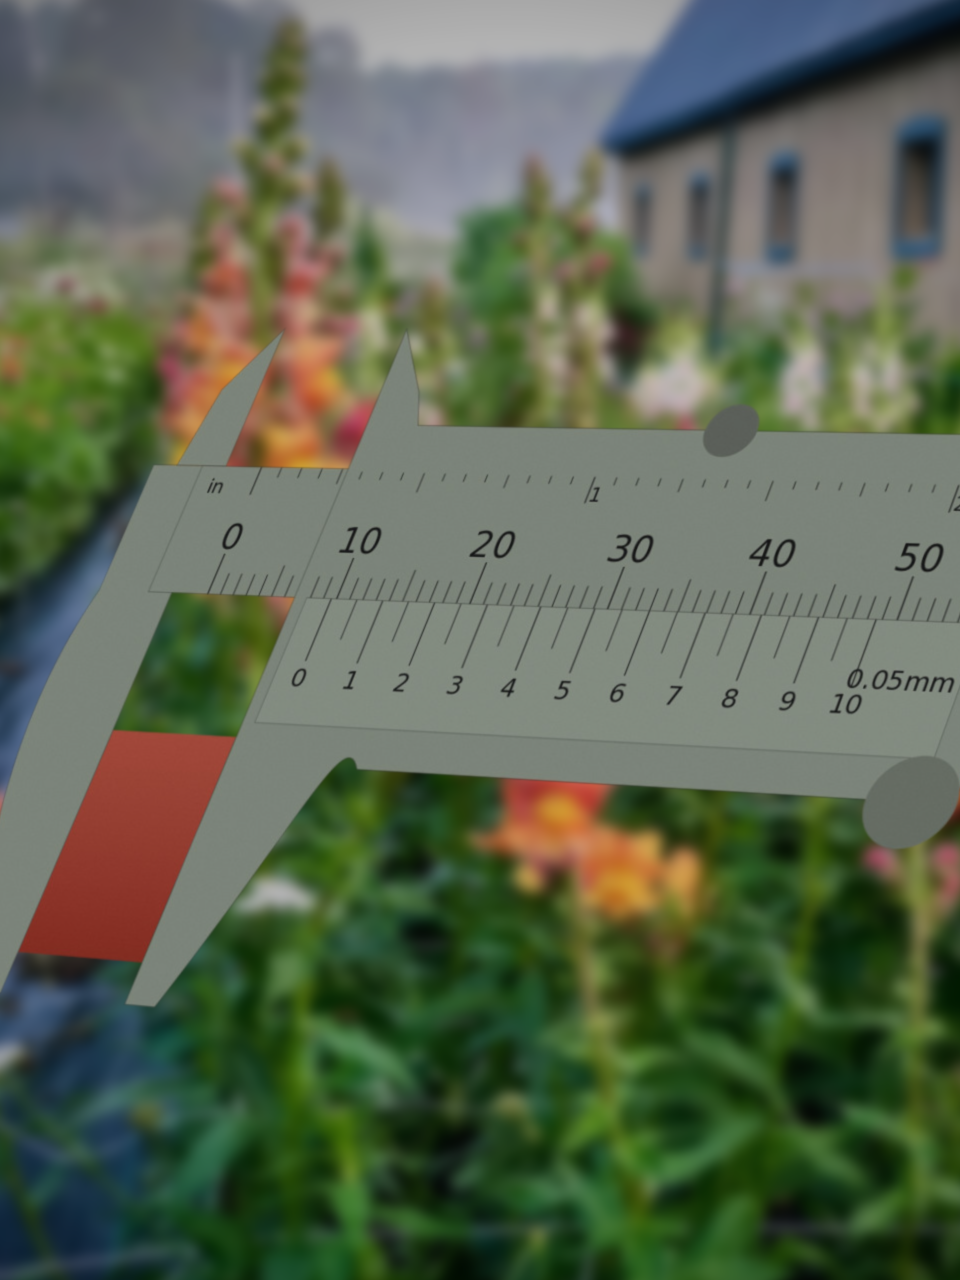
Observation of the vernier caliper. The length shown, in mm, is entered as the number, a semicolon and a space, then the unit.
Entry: 9.6; mm
